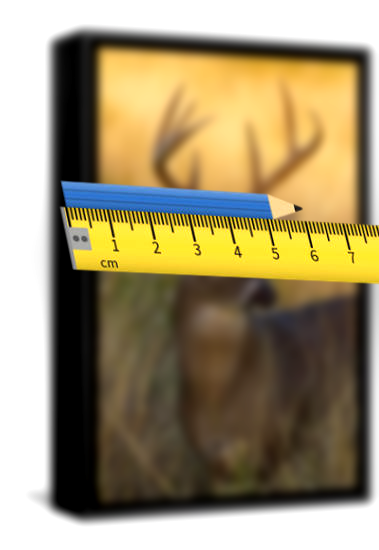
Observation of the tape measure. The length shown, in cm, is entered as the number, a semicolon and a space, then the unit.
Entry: 6; cm
